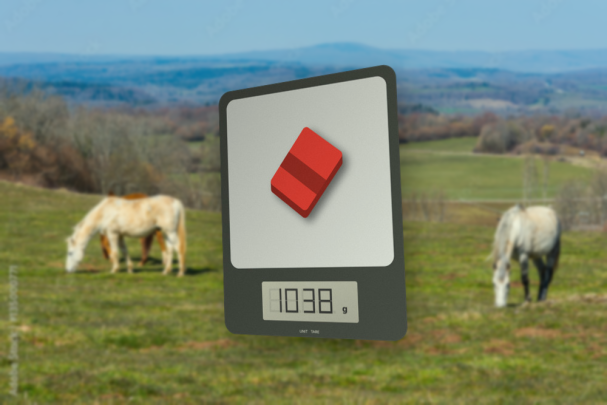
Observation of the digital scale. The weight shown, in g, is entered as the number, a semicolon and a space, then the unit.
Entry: 1038; g
